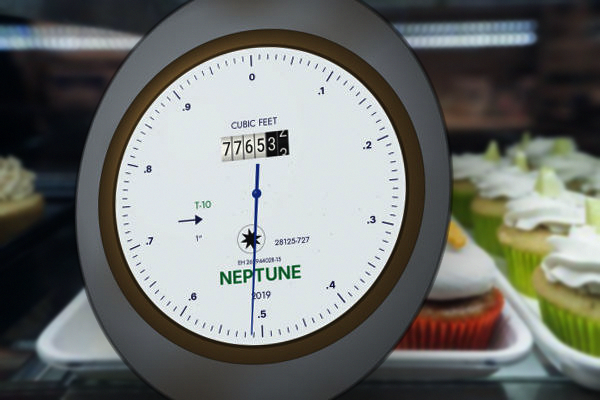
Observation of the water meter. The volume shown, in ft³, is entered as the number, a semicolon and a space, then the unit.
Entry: 776532.51; ft³
